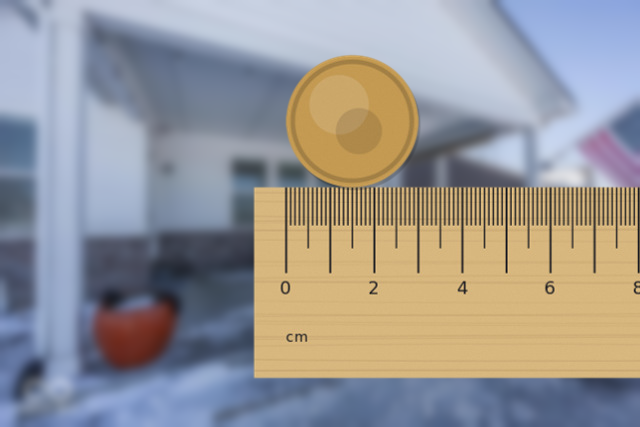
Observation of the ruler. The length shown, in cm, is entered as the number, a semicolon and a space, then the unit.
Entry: 3; cm
